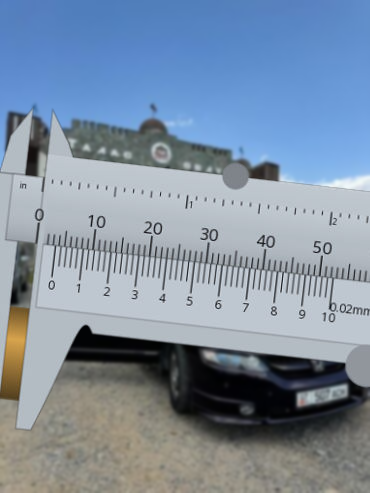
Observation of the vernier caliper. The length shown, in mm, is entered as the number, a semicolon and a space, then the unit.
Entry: 3.4; mm
